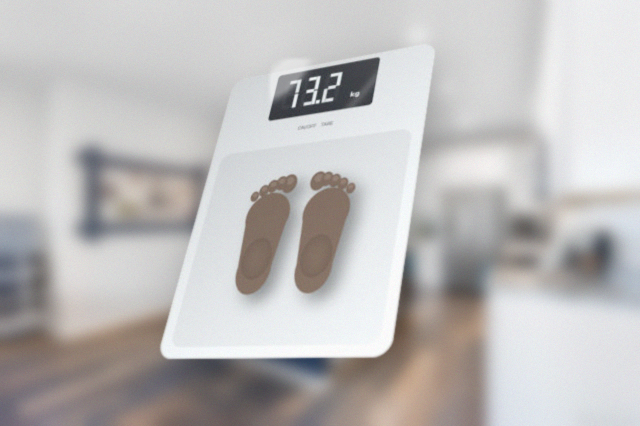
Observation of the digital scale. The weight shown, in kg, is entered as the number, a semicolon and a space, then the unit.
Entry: 73.2; kg
